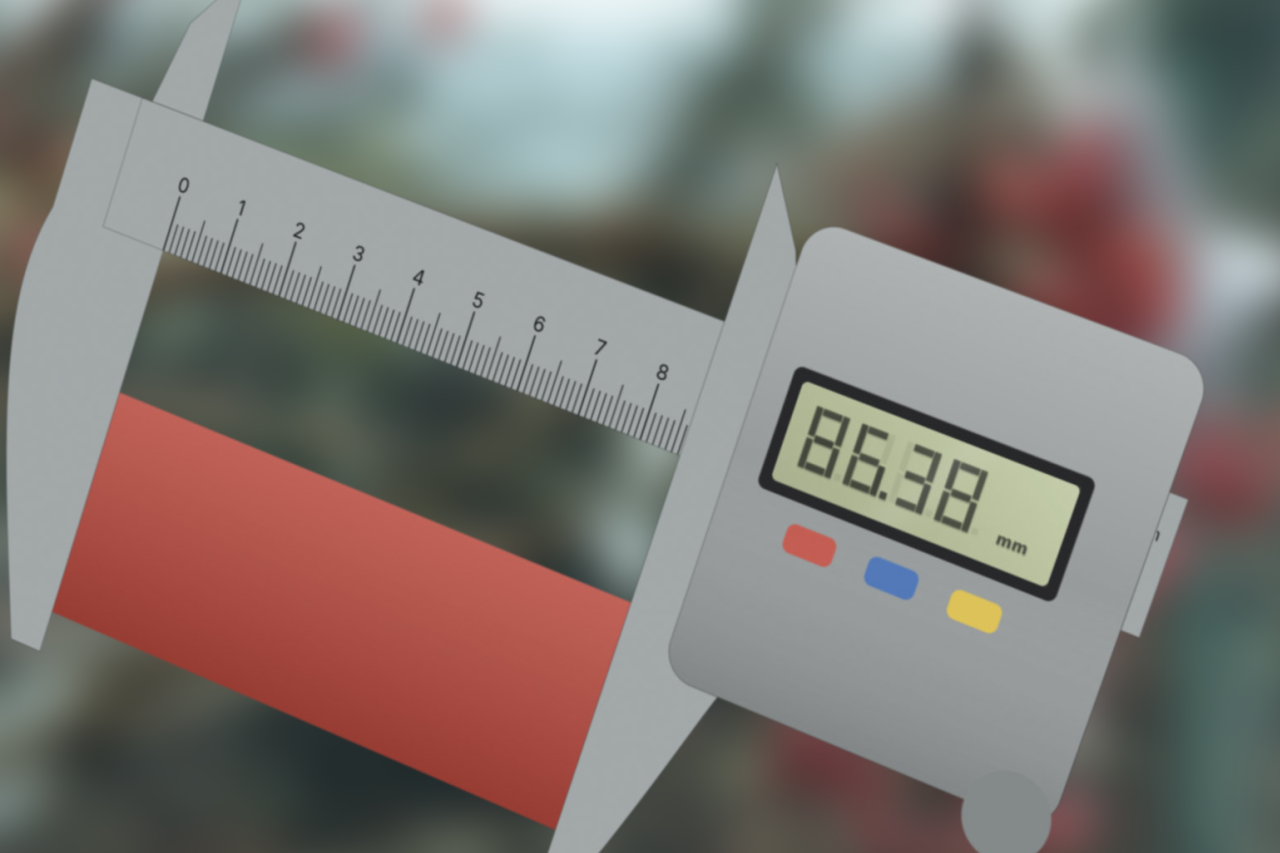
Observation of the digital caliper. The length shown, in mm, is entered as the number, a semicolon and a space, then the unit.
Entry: 86.38; mm
